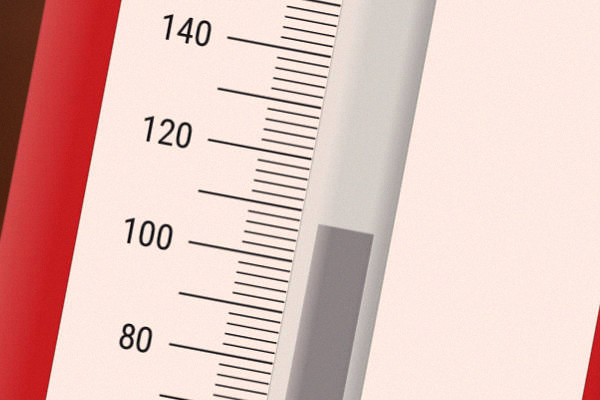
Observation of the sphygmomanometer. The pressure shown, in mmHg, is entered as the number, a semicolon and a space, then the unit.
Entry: 108; mmHg
